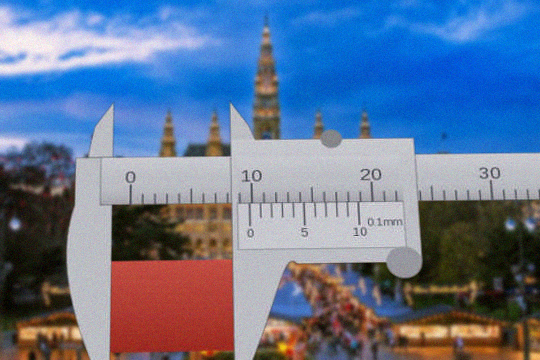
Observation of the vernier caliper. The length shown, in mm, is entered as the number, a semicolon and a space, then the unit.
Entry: 9.8; mm
